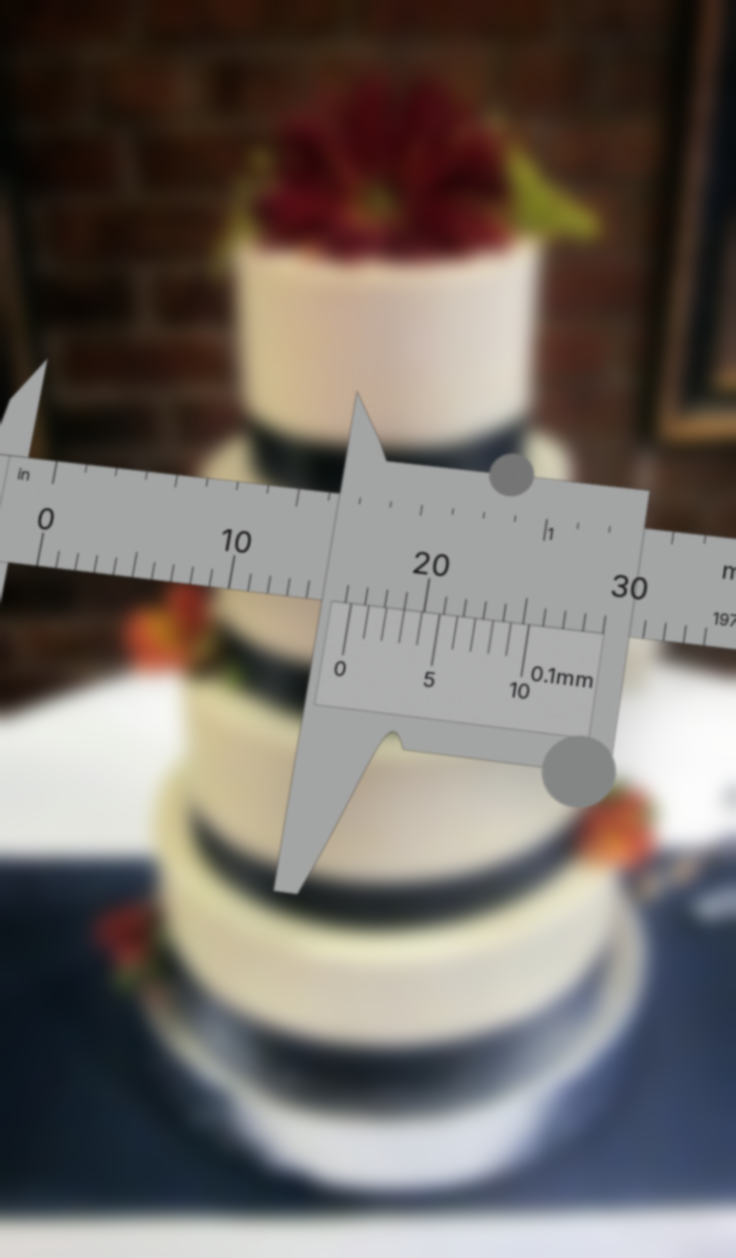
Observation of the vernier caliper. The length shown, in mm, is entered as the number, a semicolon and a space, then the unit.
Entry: 16.3; mm
